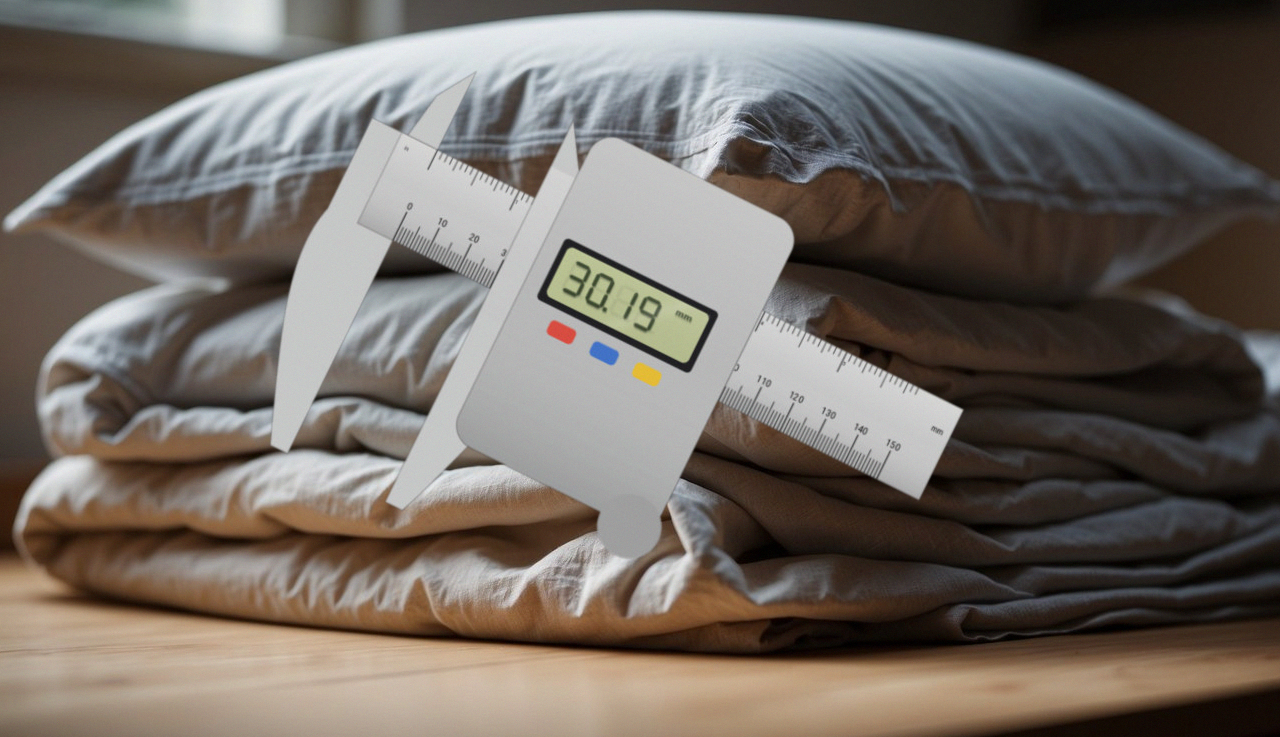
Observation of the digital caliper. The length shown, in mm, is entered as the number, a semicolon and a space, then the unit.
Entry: 30.19; mm
